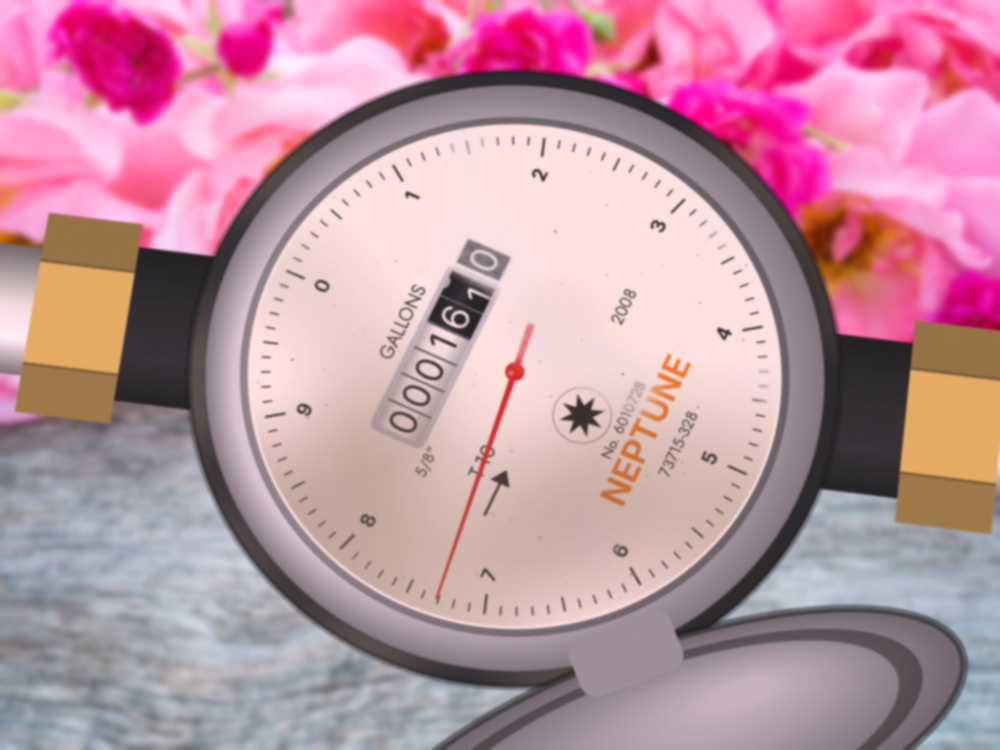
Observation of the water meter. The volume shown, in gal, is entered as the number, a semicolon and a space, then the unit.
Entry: 1607.3; gal
